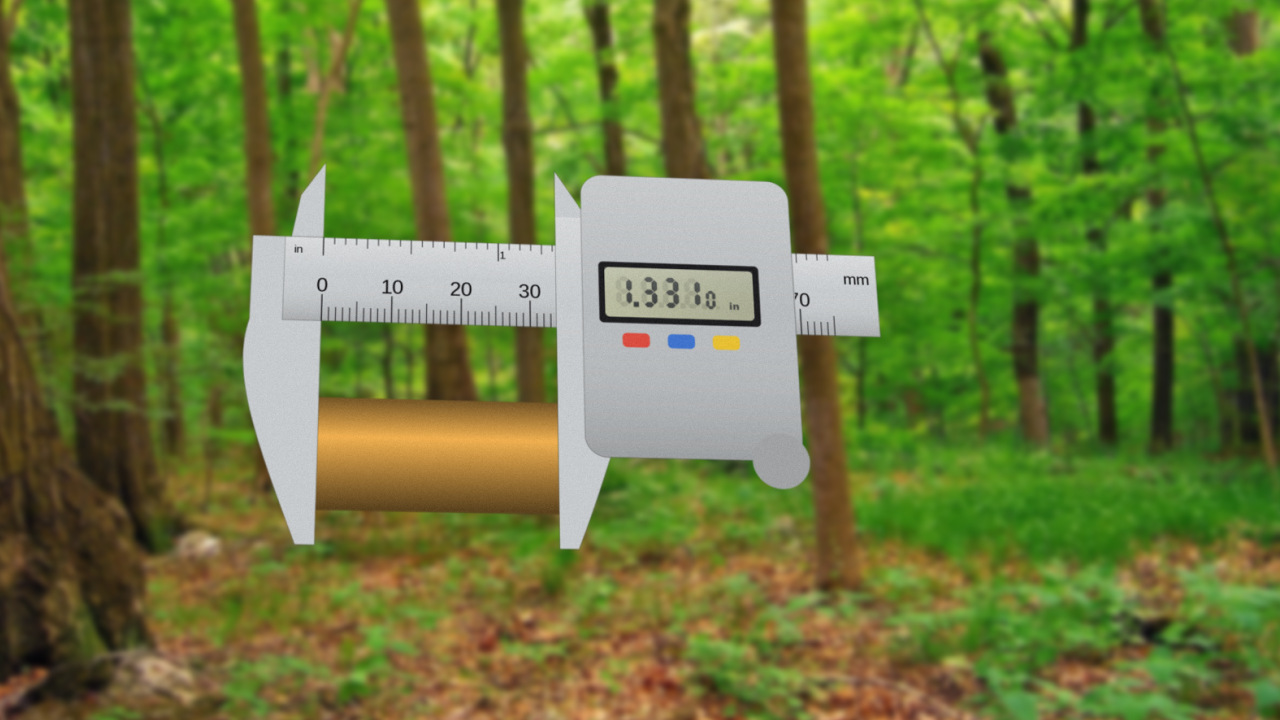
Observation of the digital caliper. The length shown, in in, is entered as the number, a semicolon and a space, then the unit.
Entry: 1.3310; in
